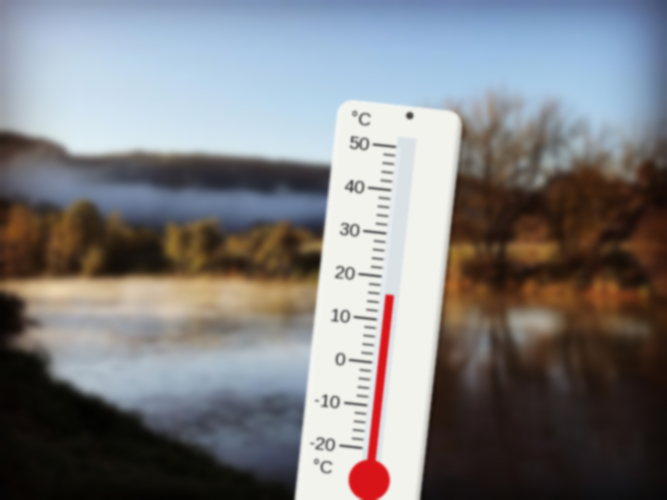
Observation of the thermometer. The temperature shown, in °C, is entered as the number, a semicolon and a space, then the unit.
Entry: 16; °C
